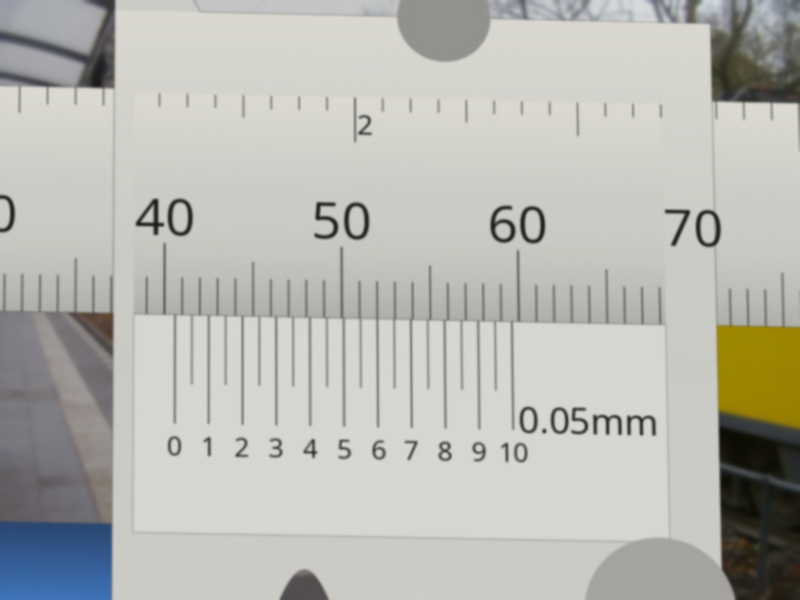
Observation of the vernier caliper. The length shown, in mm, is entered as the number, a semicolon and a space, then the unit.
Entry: 40.6; mm
